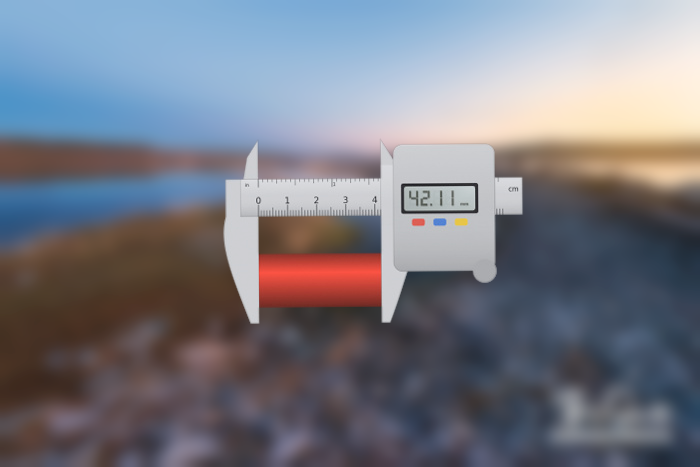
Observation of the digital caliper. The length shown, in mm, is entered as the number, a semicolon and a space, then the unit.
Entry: 42.11; mm
